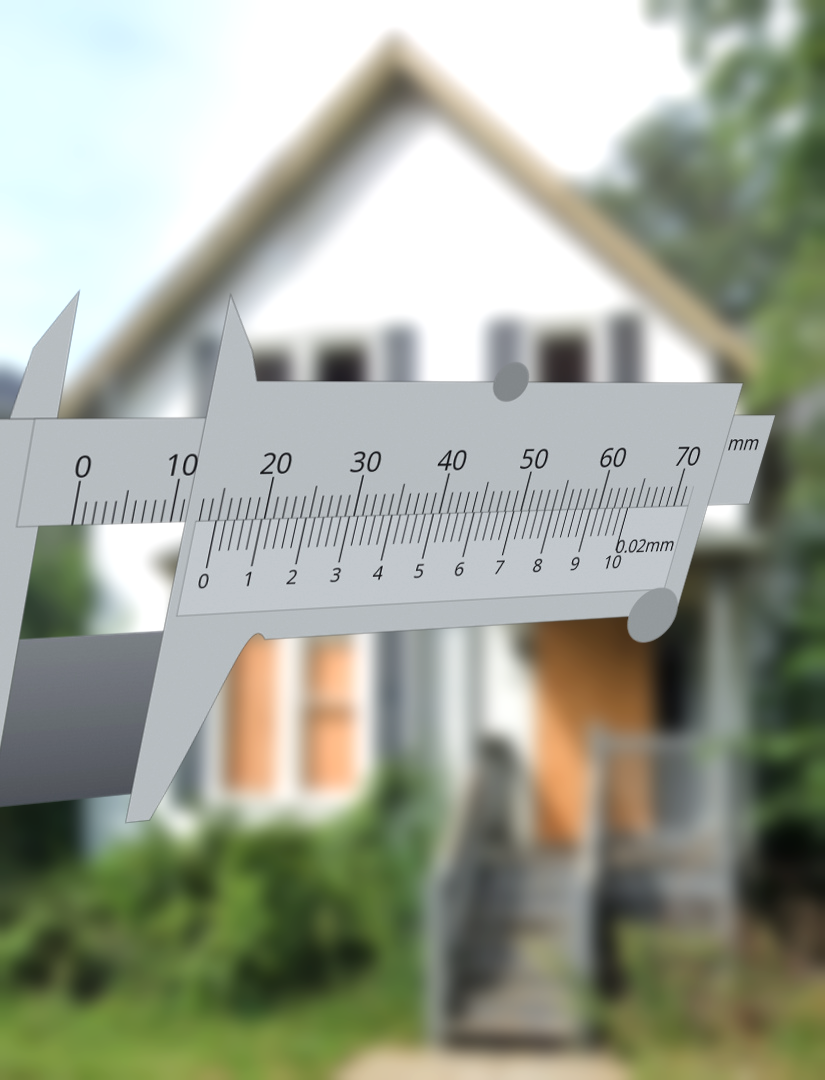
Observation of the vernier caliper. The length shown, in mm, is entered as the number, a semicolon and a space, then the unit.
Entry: 14.8; mm
